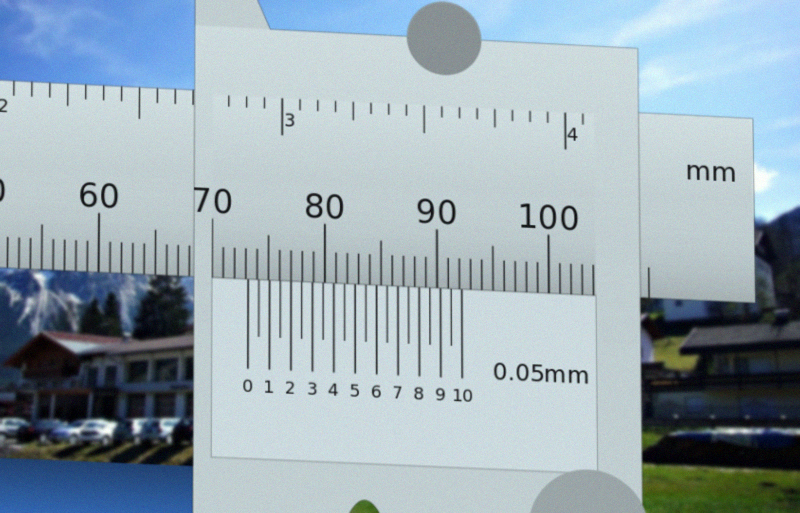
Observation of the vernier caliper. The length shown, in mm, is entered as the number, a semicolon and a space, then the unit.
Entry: 73.2; mm
